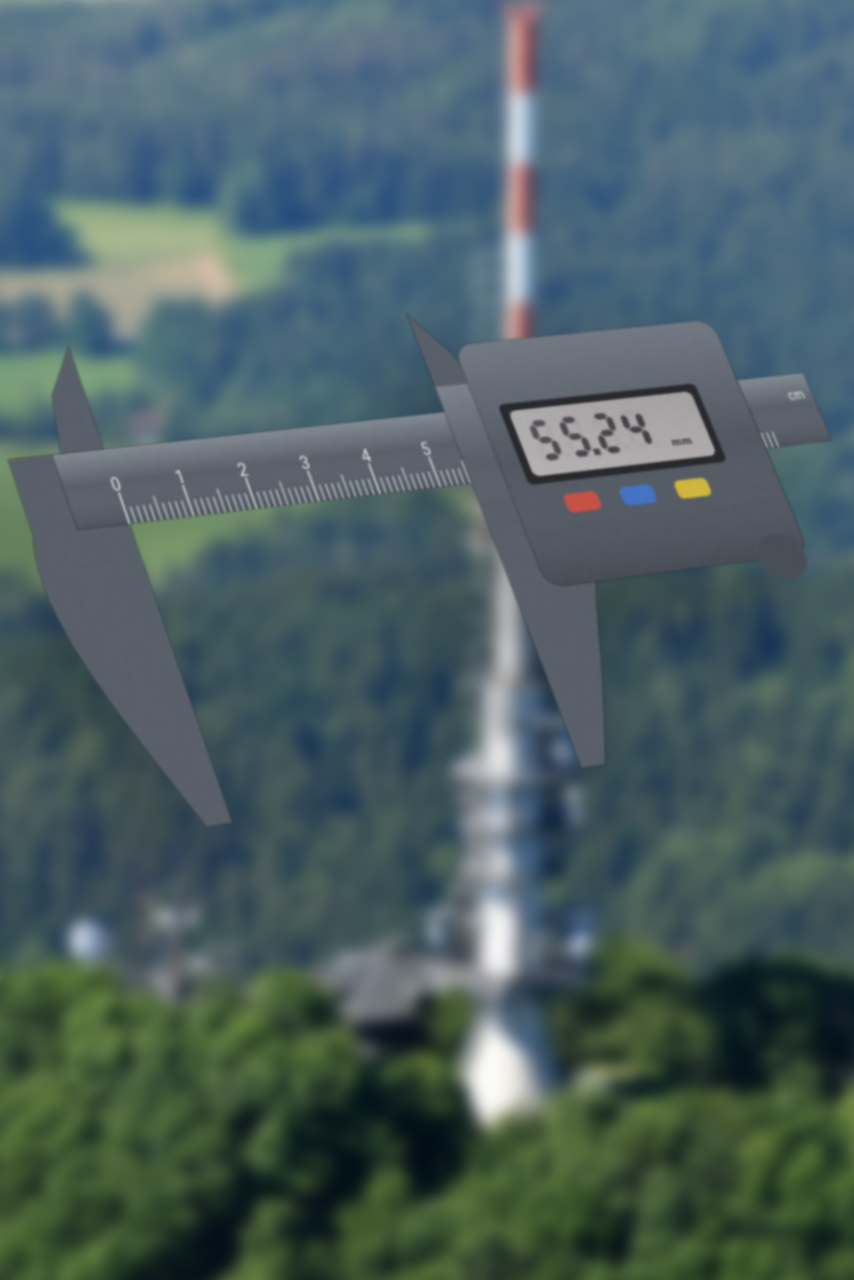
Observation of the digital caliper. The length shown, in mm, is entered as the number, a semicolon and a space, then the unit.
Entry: 55.24; mm
